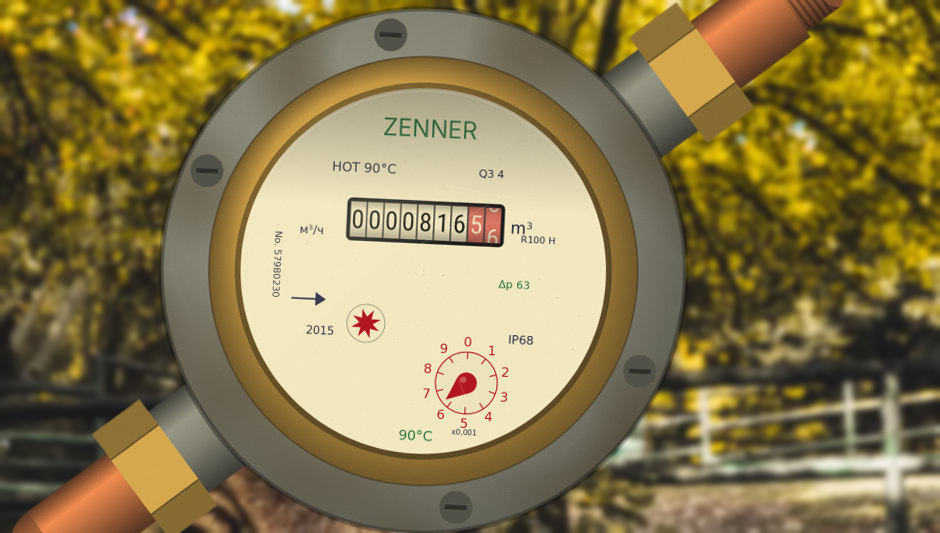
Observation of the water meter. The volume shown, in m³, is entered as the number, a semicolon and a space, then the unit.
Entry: 816.556; m³
